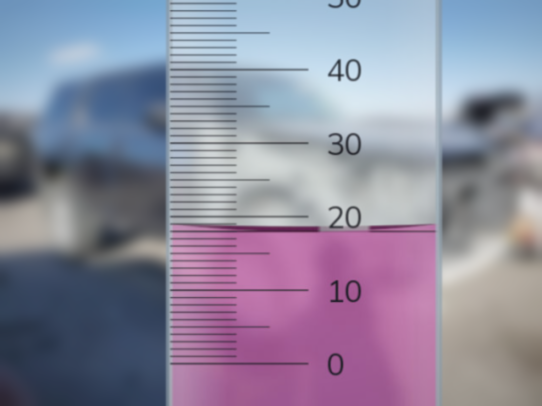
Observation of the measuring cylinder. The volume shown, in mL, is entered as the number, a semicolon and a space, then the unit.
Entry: 18; mL
